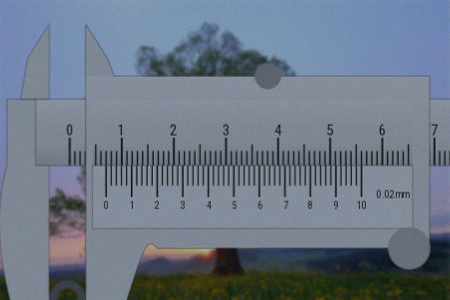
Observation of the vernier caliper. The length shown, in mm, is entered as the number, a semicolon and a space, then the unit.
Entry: 7.0; mm
